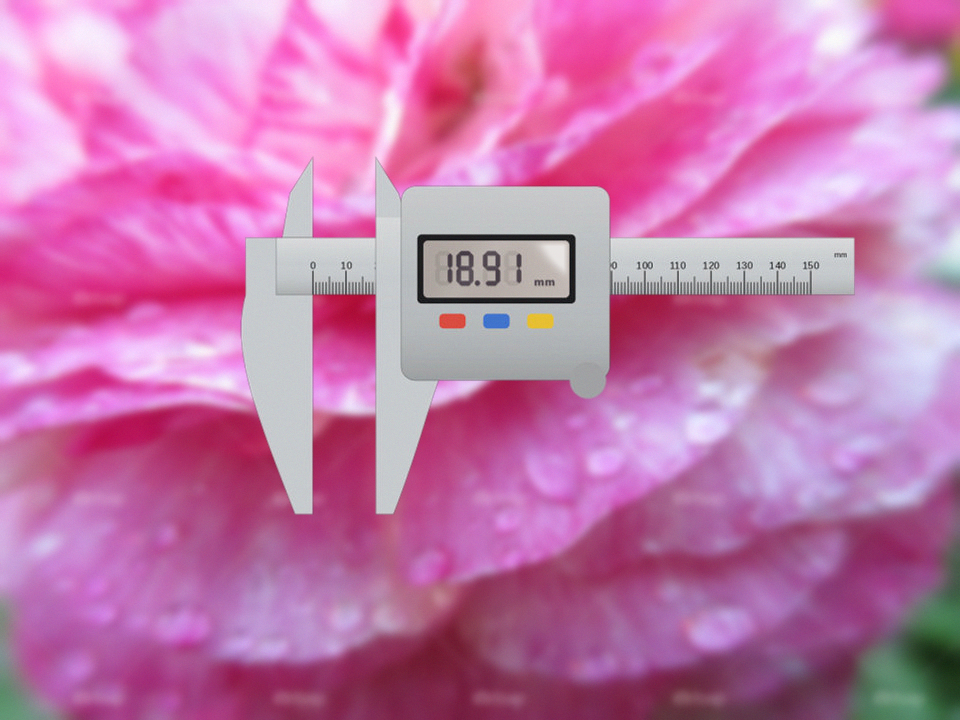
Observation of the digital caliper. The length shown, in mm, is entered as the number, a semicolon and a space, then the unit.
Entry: 18.91; mm
